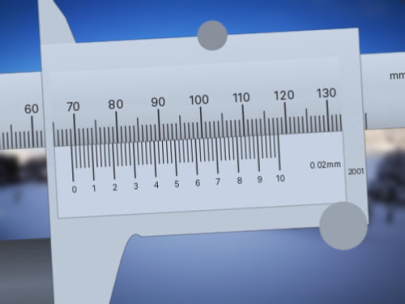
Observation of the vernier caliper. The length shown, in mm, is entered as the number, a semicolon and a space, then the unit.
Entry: 69.0; mm
